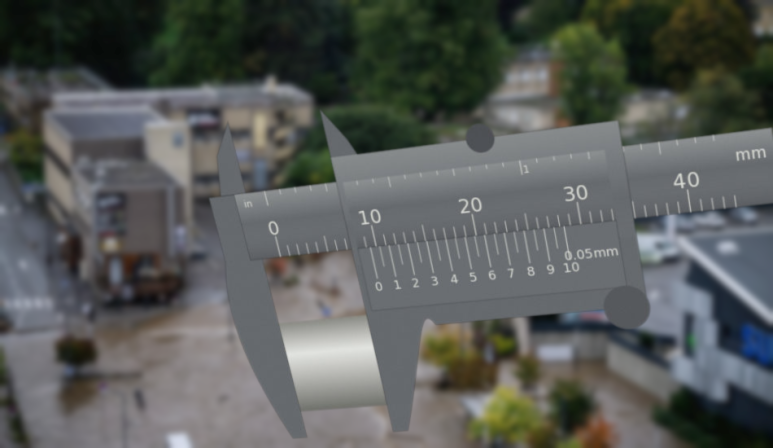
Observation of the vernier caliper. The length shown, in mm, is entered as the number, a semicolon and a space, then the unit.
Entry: 9.4; mm
